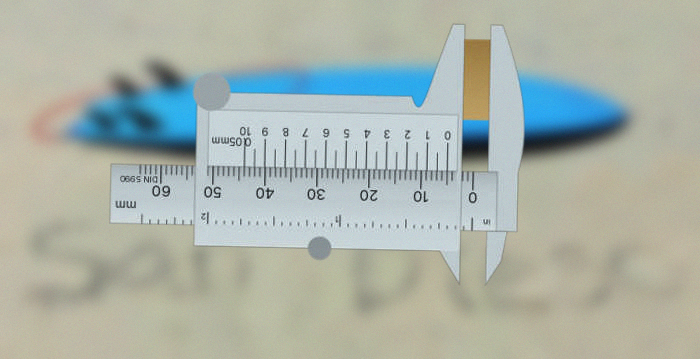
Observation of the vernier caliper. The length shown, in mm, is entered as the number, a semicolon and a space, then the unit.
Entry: 5.0; mm
